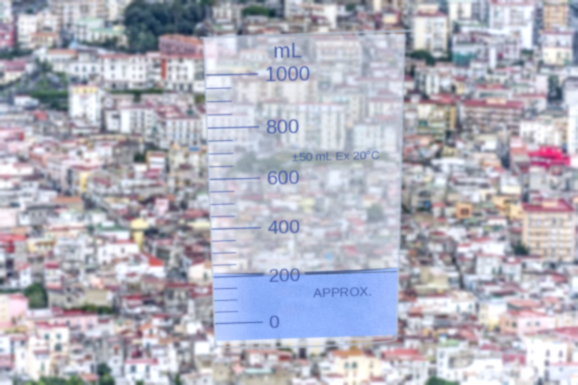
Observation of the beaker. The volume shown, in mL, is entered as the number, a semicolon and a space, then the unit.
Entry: 200; mL
